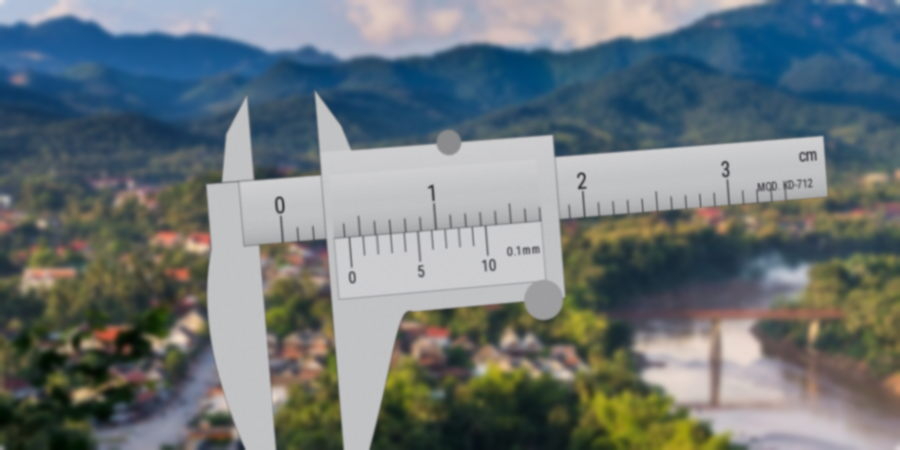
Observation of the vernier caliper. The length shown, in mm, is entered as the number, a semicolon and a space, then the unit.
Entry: 4.3; mm
